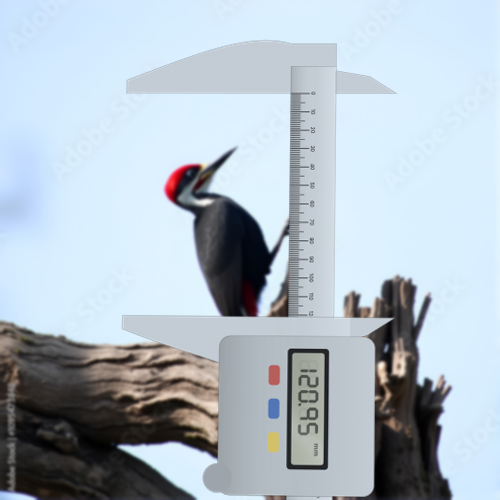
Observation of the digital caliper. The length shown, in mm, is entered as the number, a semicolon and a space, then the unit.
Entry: 120.95; mm
